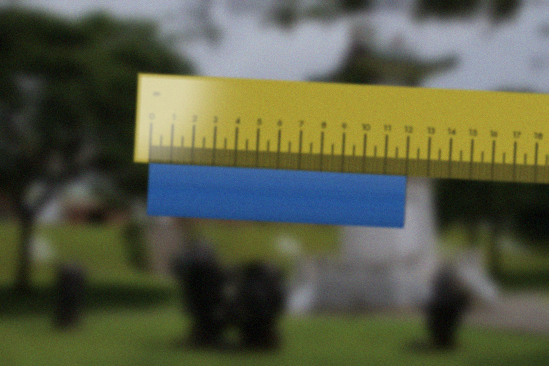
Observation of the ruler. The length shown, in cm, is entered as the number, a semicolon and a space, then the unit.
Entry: 12; cm
